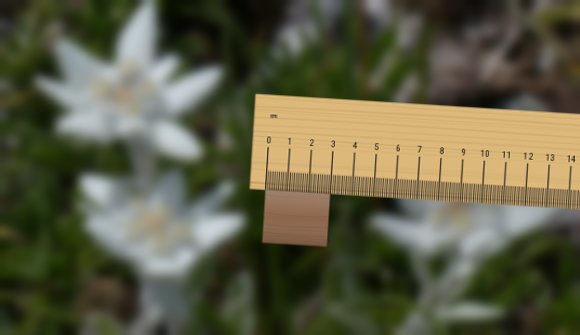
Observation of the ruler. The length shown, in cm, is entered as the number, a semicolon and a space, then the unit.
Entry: 3; cm
